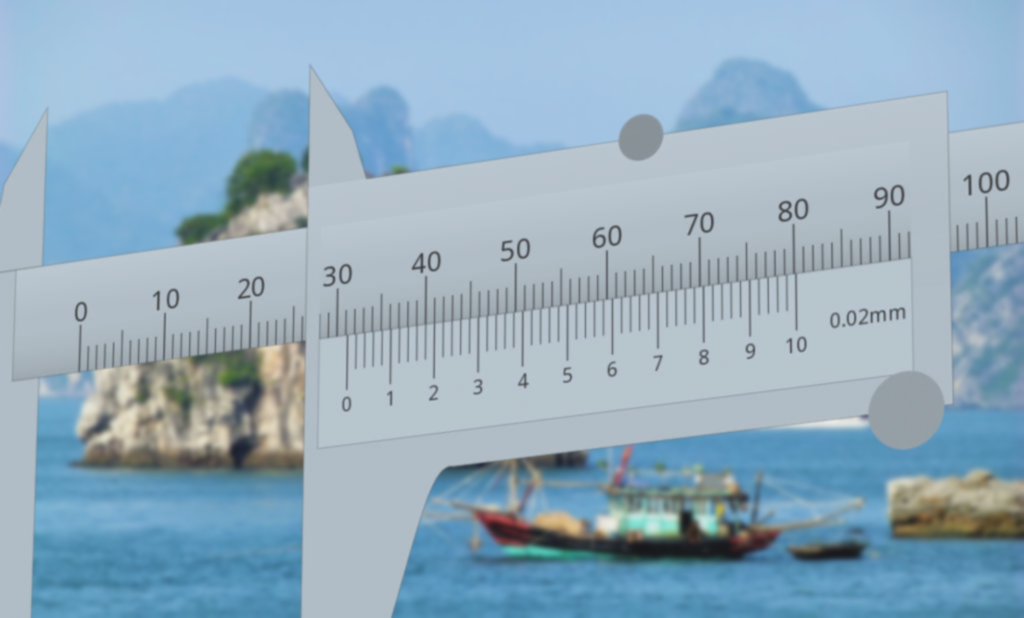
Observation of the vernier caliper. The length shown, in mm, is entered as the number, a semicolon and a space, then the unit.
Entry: 31.2; mm
